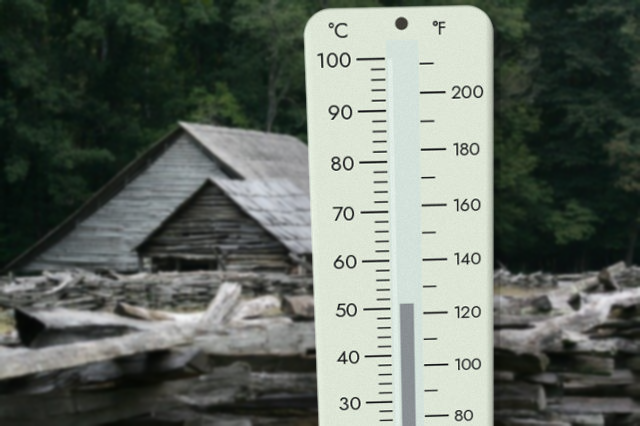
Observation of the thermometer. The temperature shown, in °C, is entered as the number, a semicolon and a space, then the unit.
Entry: 51; °C
